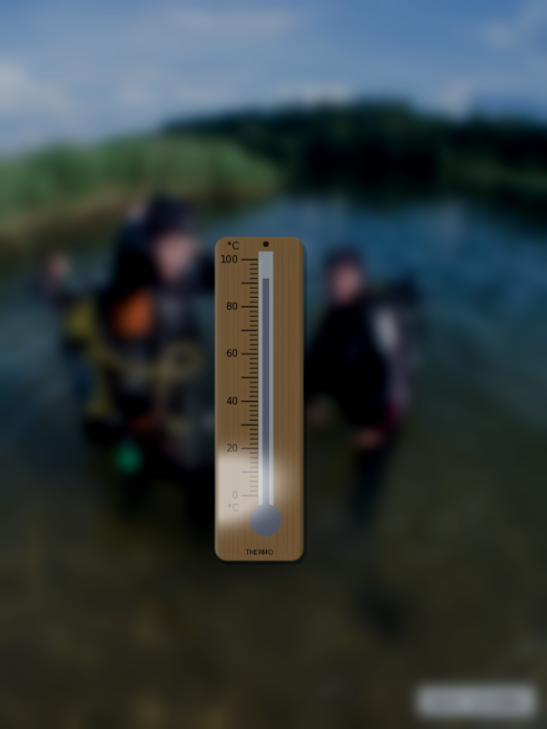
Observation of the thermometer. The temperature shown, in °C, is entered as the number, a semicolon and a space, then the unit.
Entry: 92; °C
